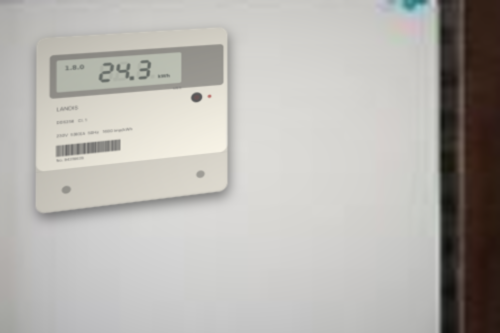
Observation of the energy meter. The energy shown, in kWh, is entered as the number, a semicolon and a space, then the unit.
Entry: 24.3; kWh
